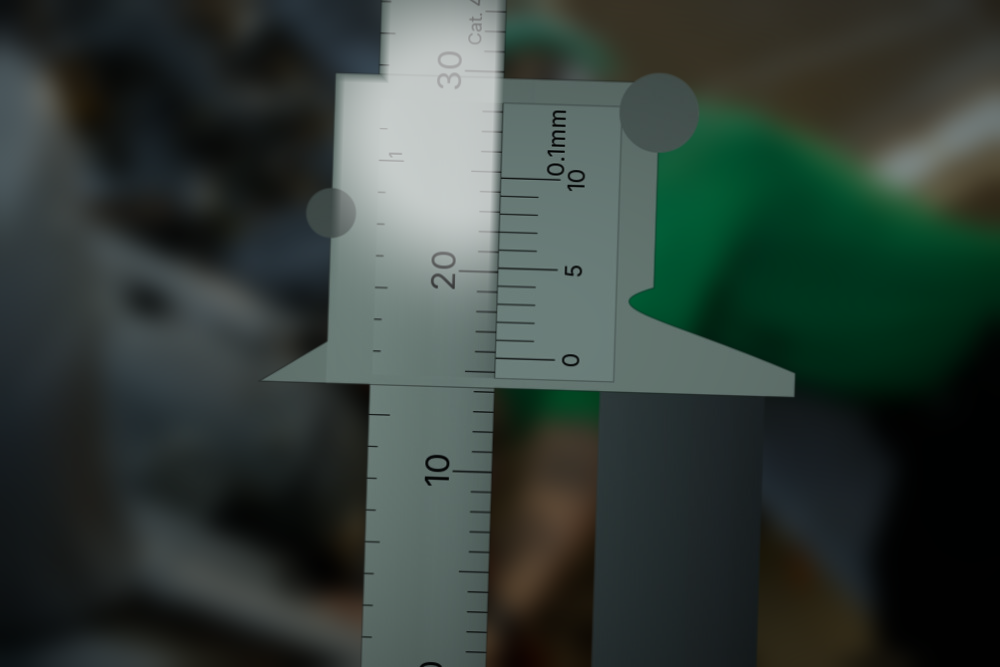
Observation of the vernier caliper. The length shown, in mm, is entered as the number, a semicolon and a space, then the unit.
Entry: 15.7; mm
